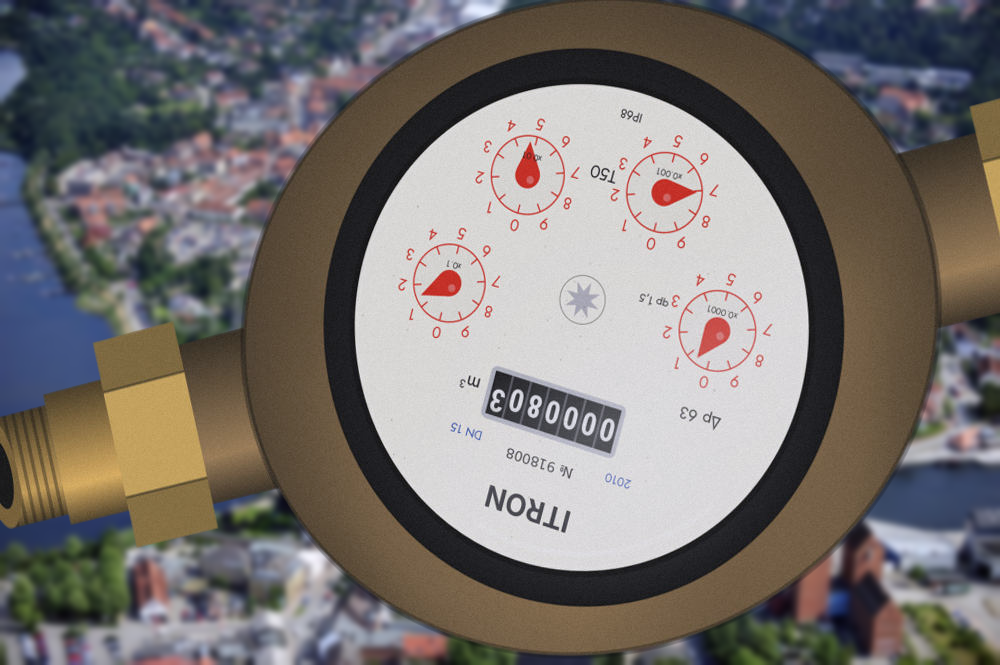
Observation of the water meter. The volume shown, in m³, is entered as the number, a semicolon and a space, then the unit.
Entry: 803.1470; m³
